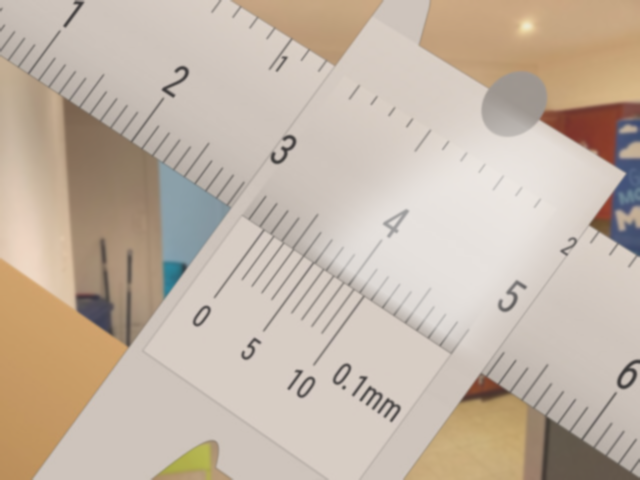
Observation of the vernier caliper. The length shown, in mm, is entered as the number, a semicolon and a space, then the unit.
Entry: 32.4; mm
